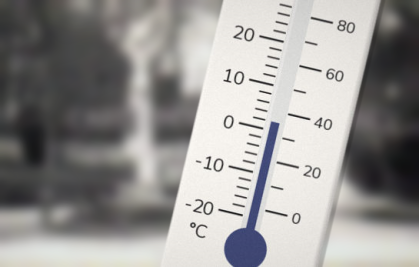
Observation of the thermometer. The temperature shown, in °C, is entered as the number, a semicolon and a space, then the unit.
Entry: 2; °C
